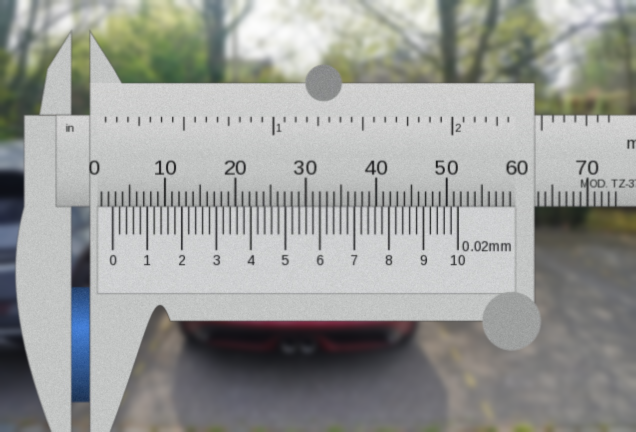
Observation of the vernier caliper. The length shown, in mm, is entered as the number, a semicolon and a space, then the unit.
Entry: 2.6; mm
